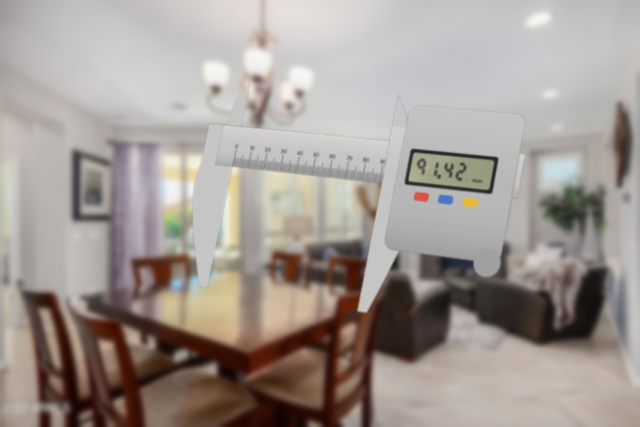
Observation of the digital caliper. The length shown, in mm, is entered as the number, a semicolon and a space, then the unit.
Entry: 91.42; mm
